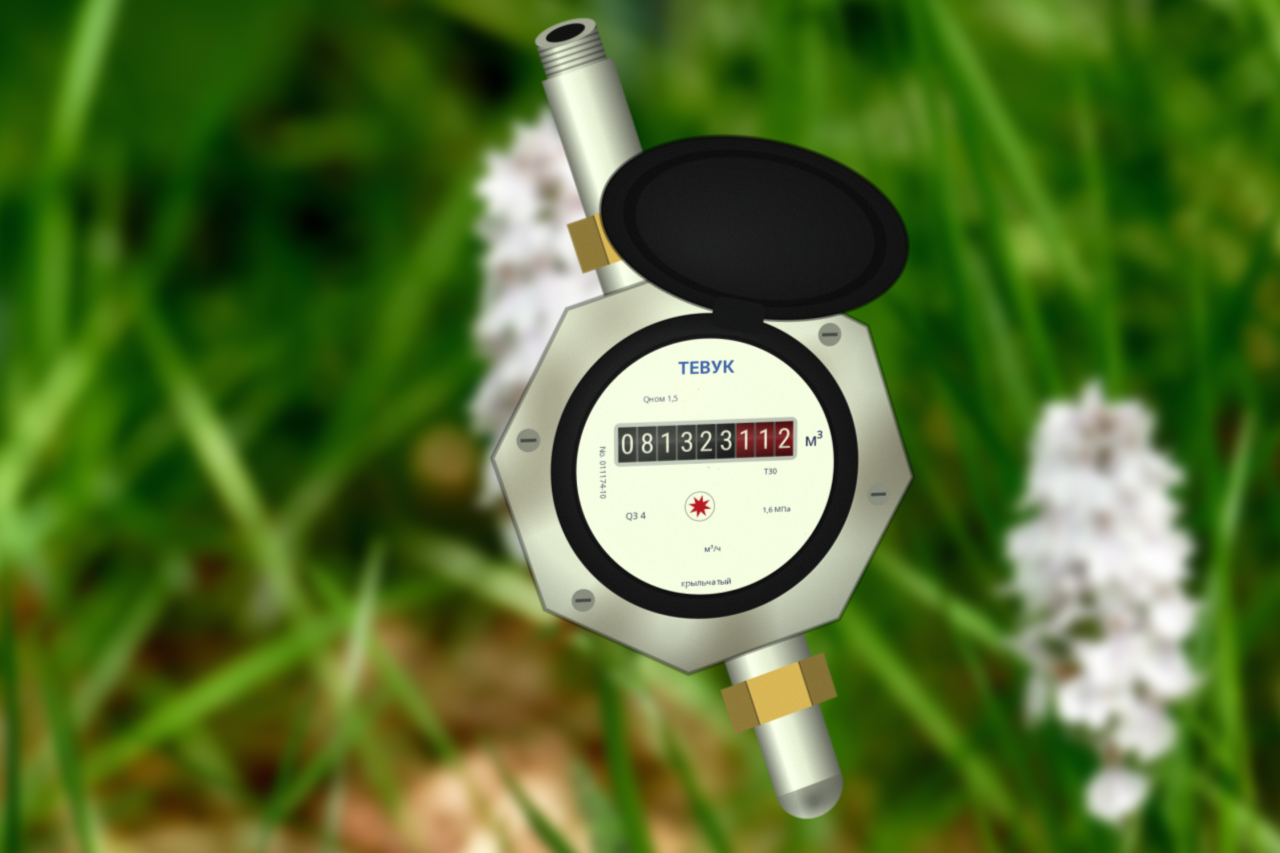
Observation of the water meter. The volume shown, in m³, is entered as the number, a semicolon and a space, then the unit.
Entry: 81323.112; m³
